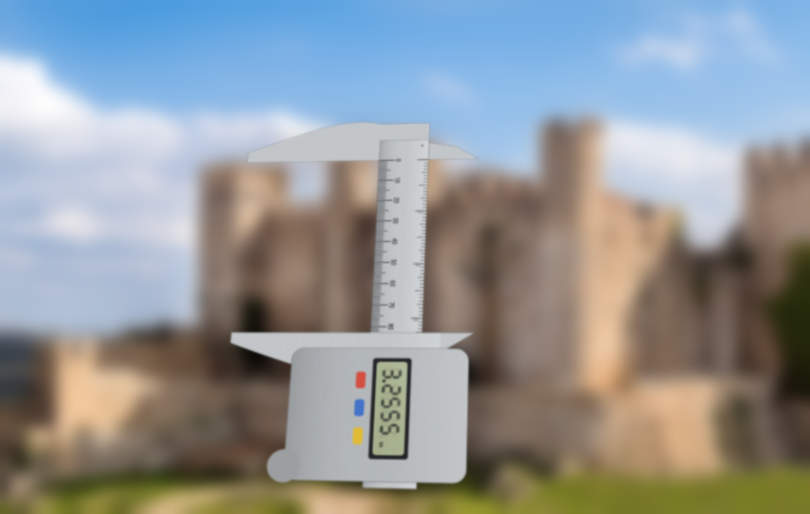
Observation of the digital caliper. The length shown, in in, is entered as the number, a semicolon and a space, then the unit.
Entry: 3.2555; in
